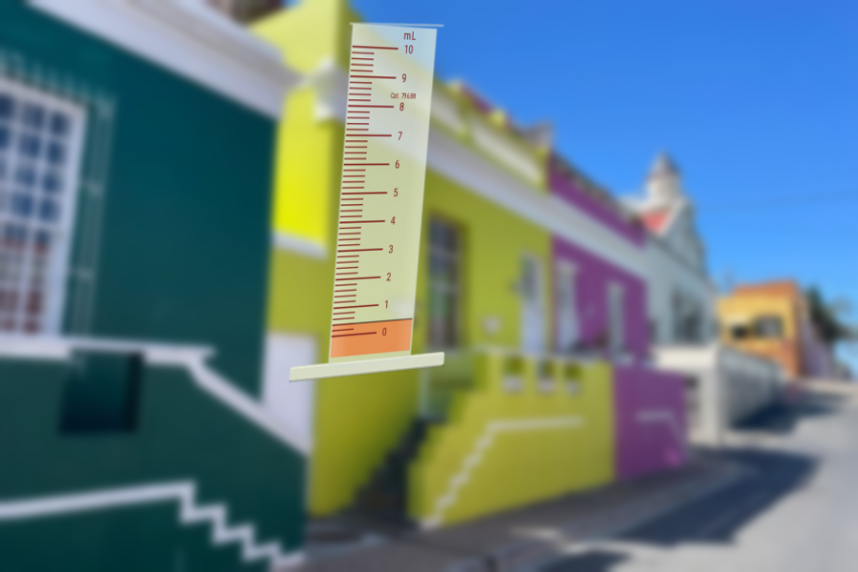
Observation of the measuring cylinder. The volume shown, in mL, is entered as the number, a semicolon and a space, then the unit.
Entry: 0.4; mL
